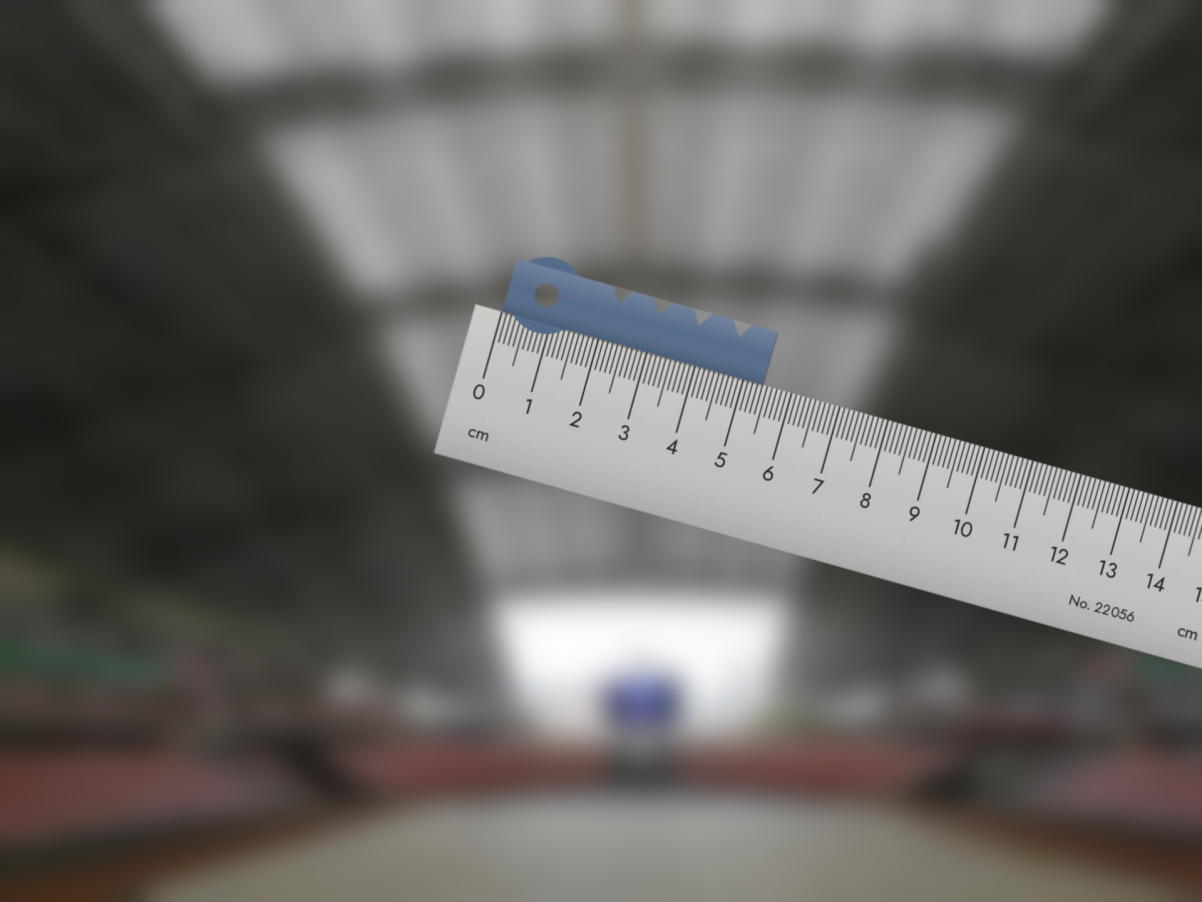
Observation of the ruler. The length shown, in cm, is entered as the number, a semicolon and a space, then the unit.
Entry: 5.4; cm
